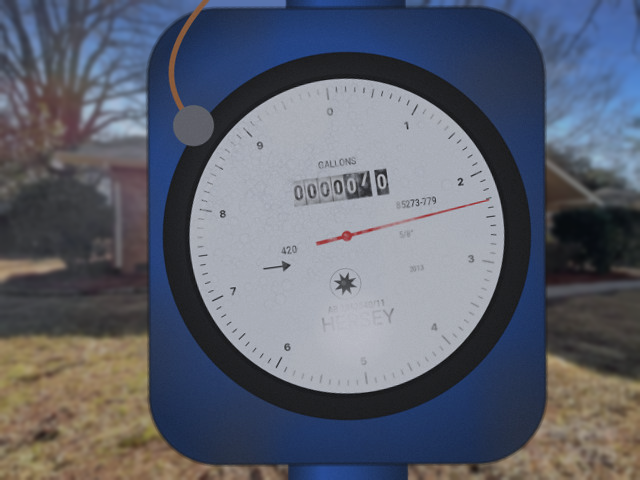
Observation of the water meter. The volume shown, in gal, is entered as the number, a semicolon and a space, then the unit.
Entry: 72.3; gal
